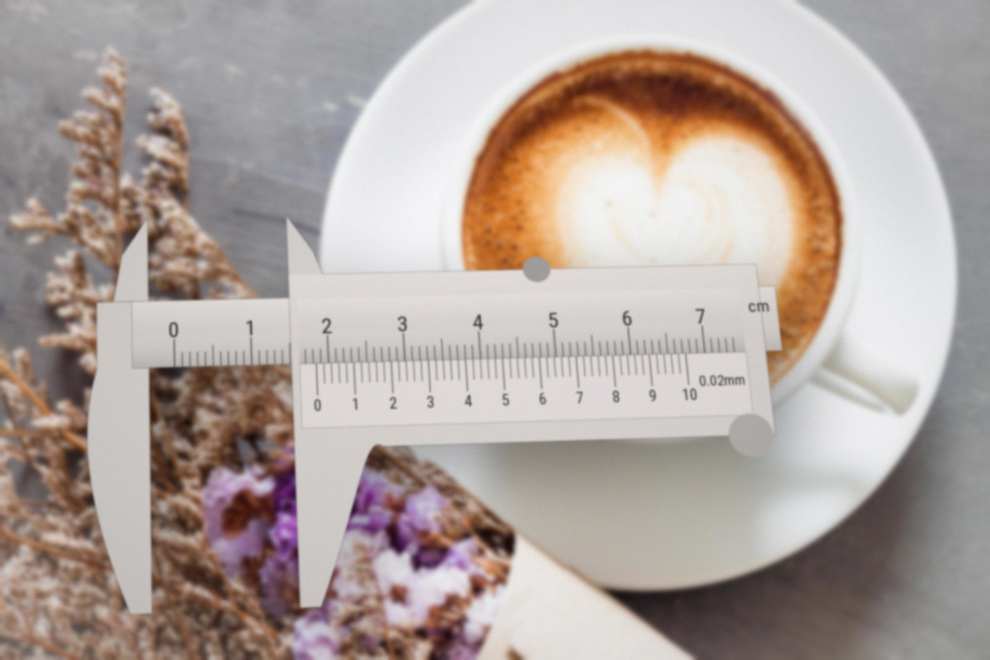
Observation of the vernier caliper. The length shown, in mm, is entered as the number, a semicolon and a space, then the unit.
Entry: 18.4; mm
